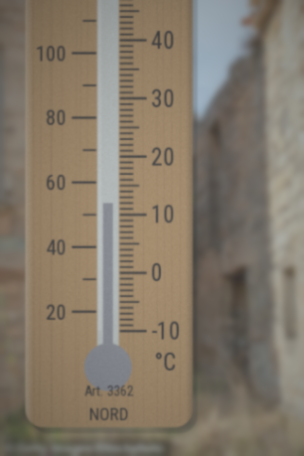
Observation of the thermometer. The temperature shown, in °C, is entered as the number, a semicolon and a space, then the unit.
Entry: 12; °C
